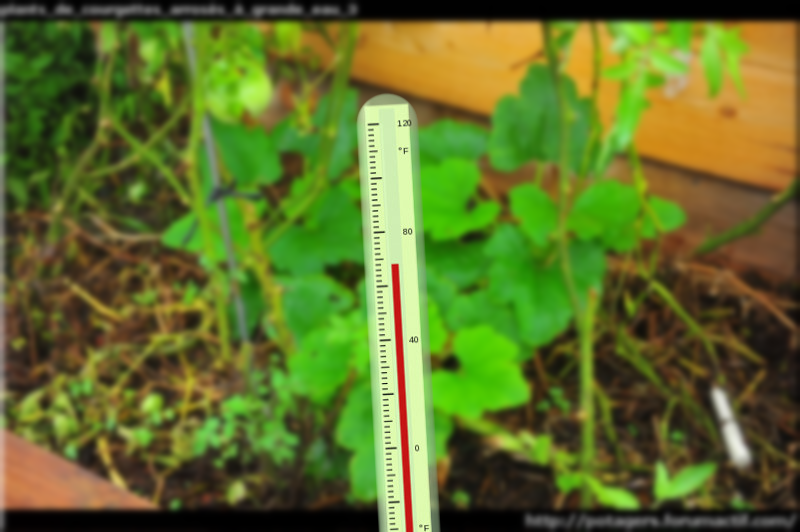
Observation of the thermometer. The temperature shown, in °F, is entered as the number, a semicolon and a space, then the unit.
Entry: 68; °F
